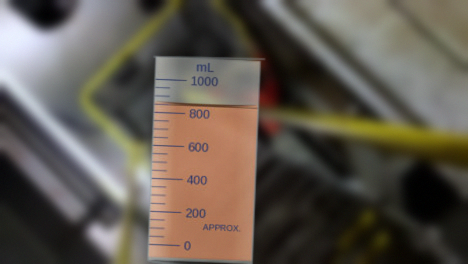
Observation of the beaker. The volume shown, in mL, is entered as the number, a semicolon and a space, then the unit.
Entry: 850; mL
